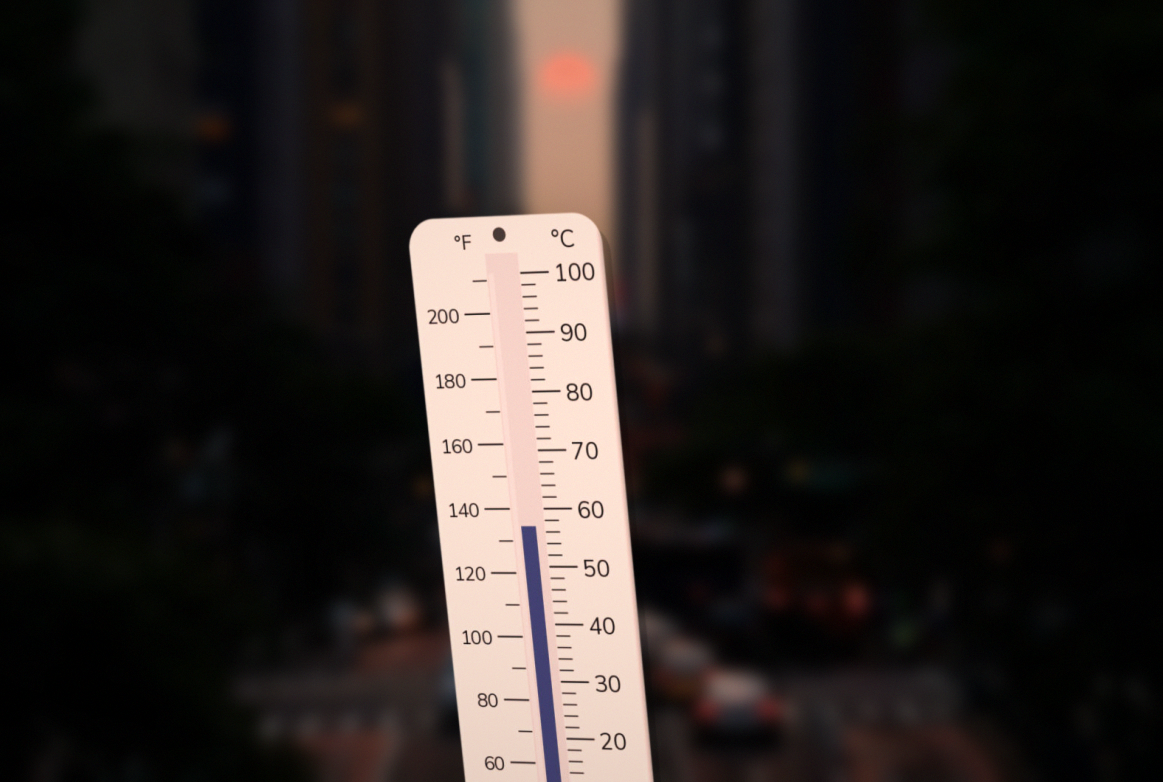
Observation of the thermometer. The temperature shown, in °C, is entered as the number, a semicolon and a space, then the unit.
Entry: 57; °C
